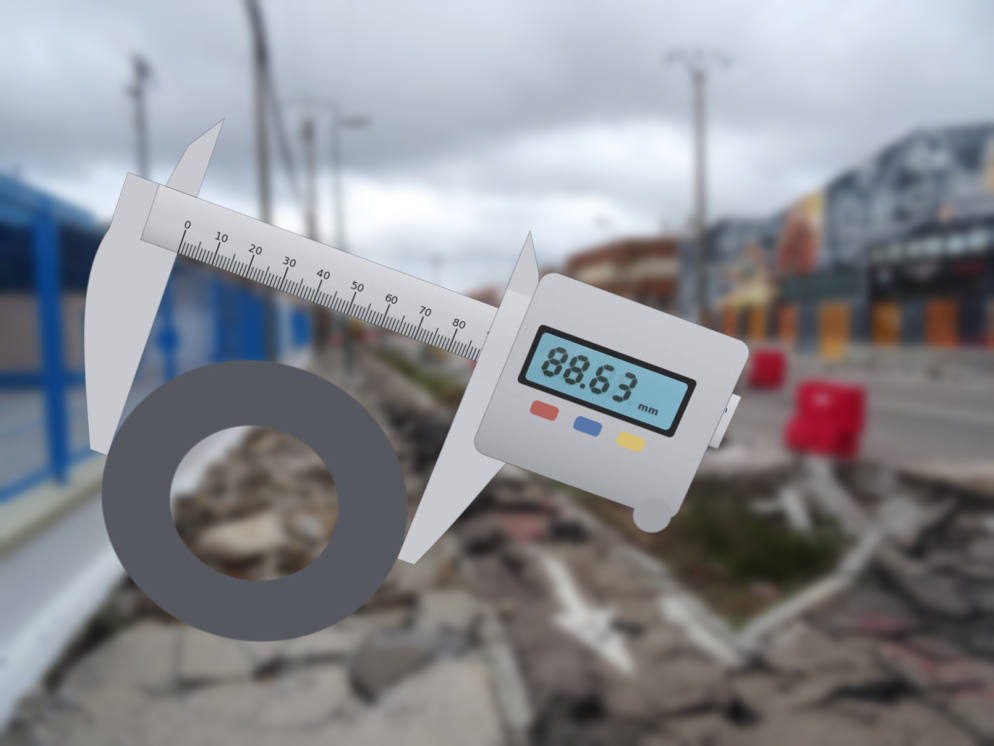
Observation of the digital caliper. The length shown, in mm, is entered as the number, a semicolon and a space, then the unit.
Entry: 88.63; mm
